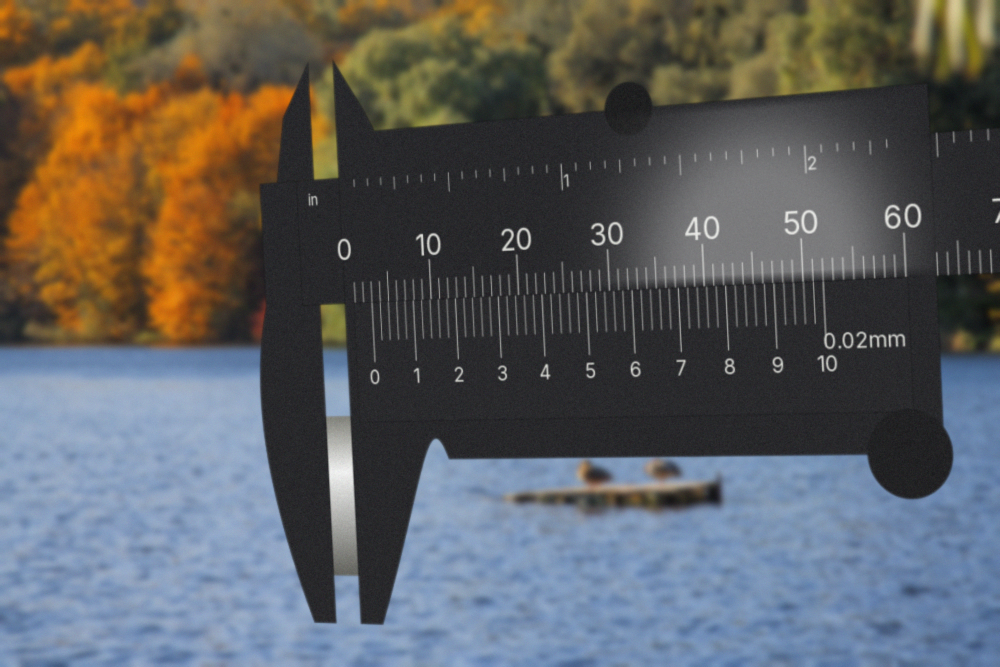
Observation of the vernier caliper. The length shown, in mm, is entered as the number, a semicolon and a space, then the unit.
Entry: 3.0; mm
